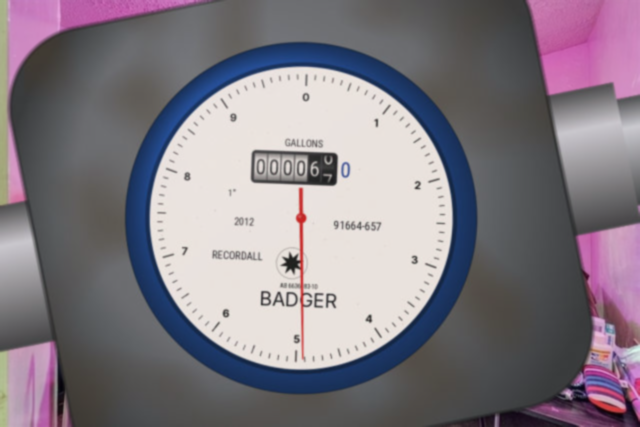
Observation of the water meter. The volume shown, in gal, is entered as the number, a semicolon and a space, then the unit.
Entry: 664.9; gal
